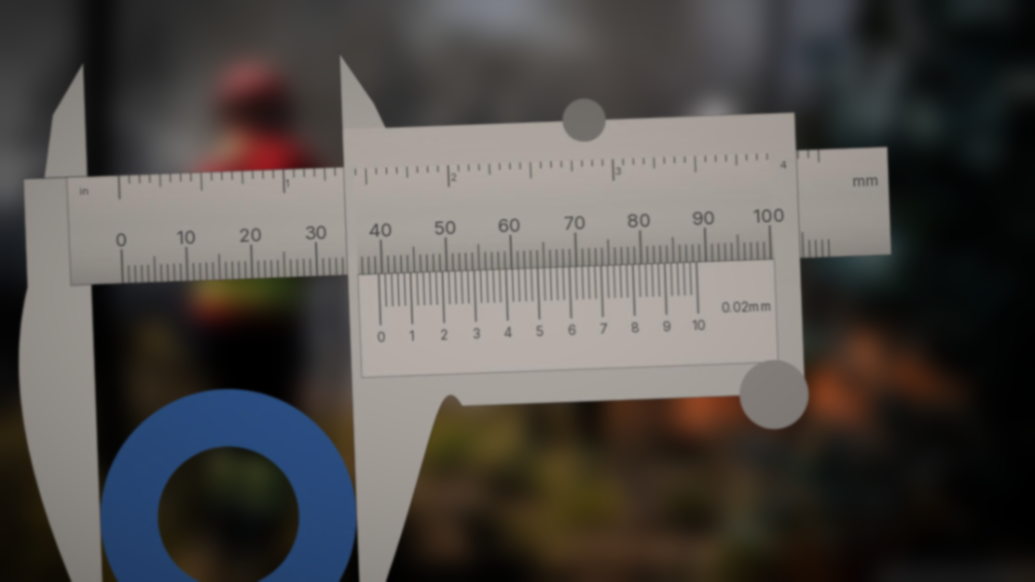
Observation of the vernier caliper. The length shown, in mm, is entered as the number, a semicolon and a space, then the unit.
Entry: 39.5; mm
